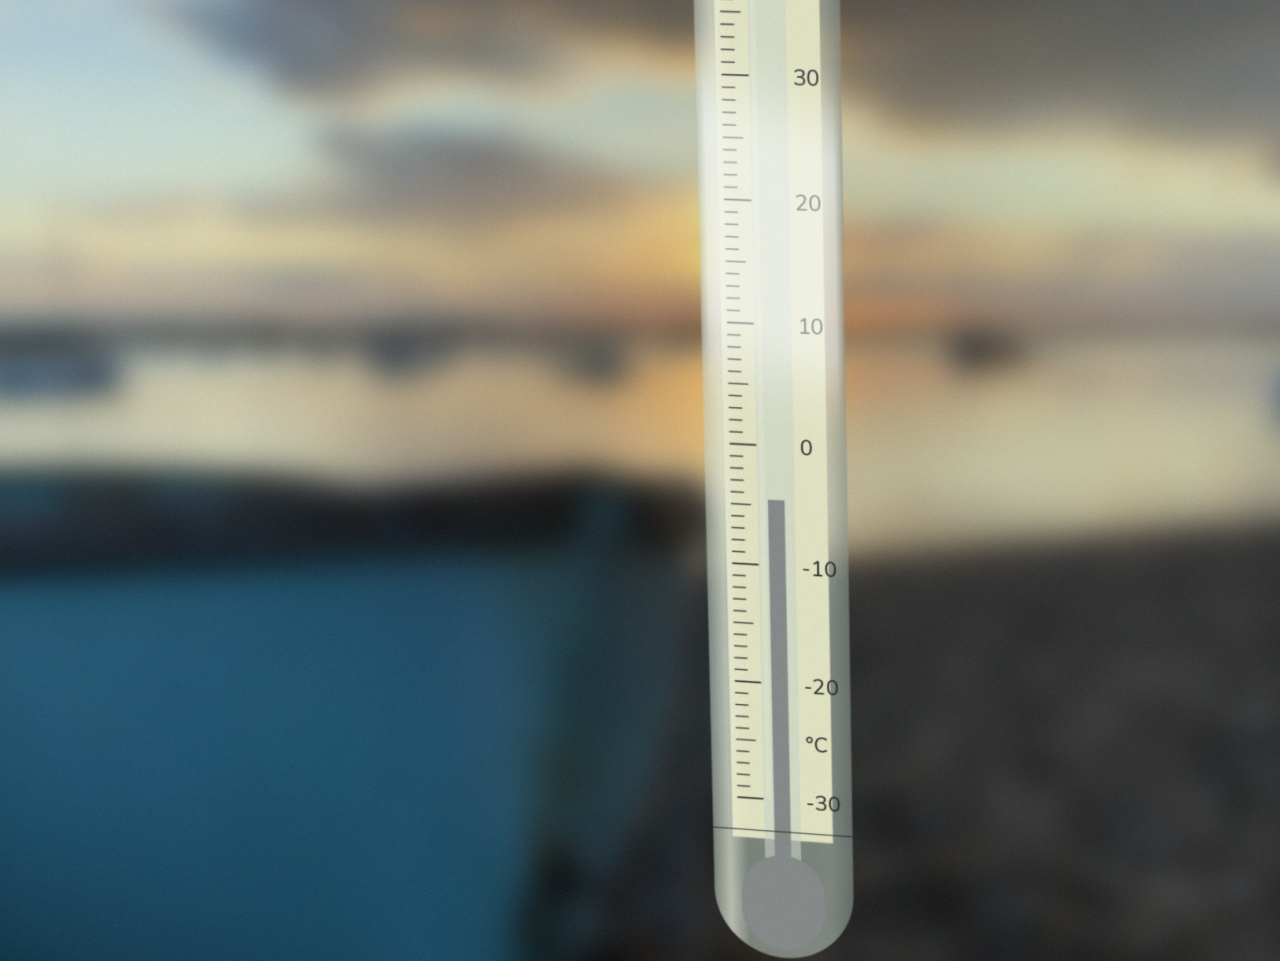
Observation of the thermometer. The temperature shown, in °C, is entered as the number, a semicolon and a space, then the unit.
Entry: -4.5; °C
